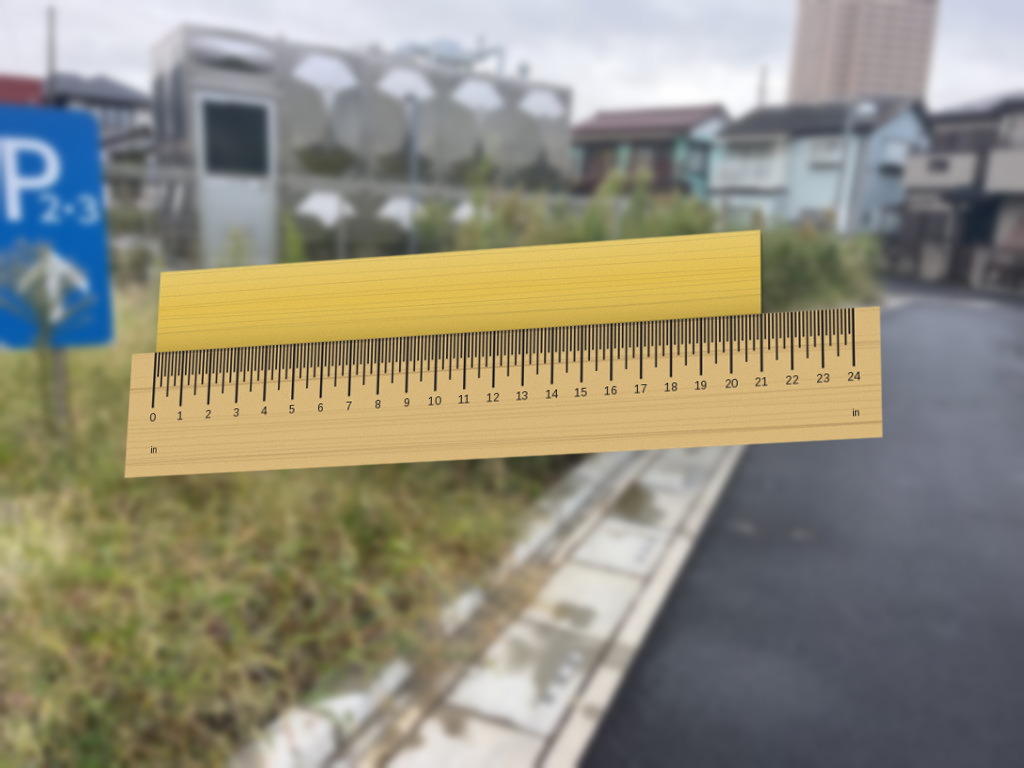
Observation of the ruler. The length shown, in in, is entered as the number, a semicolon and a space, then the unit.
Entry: 21; in
